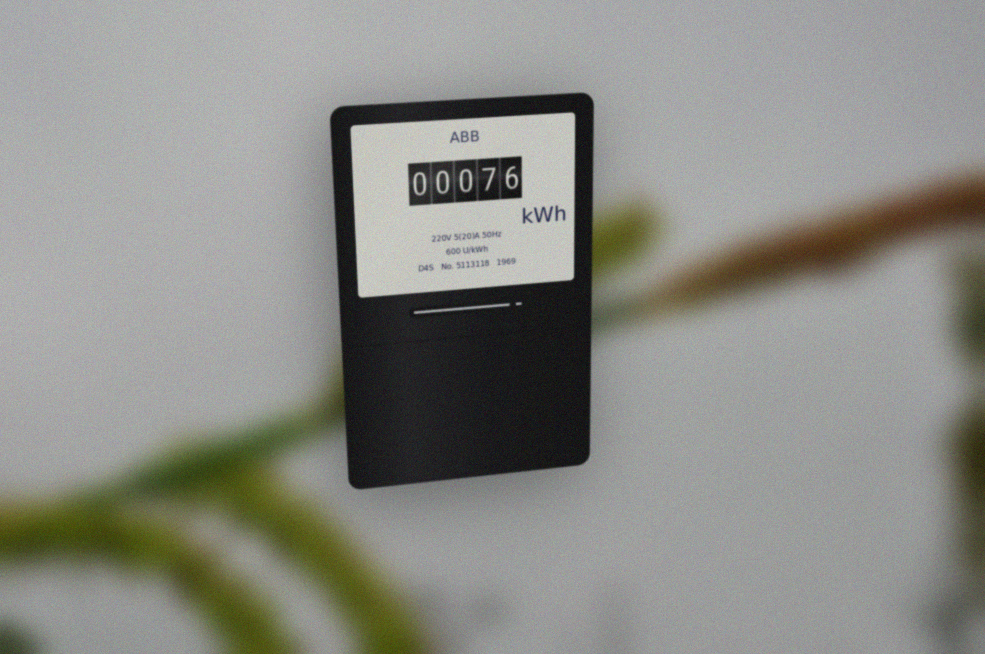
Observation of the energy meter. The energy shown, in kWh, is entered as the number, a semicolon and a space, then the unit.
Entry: 76; kWh
